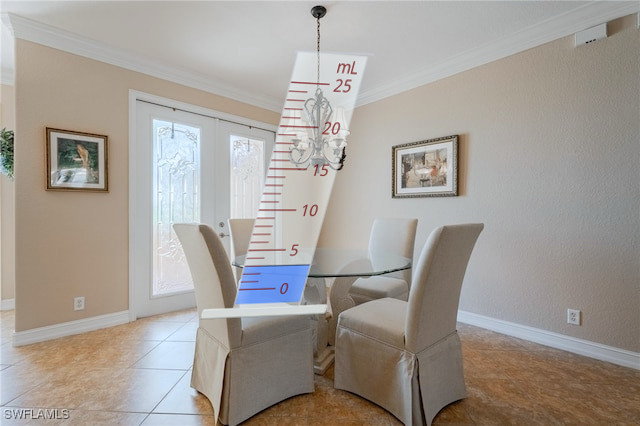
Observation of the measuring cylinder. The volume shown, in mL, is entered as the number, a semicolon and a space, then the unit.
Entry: 3; mL
